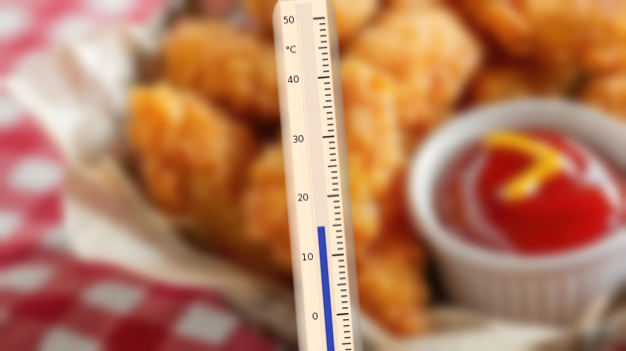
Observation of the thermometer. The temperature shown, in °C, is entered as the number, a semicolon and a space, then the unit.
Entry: 15; °C
